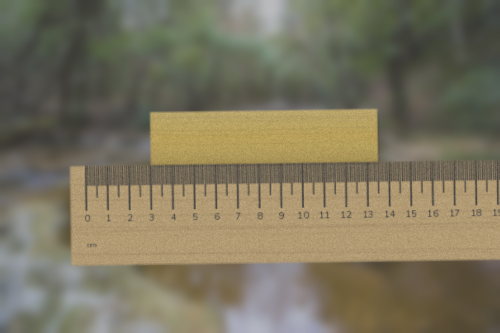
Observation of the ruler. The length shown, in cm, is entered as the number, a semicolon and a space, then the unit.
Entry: 10.5; cm
